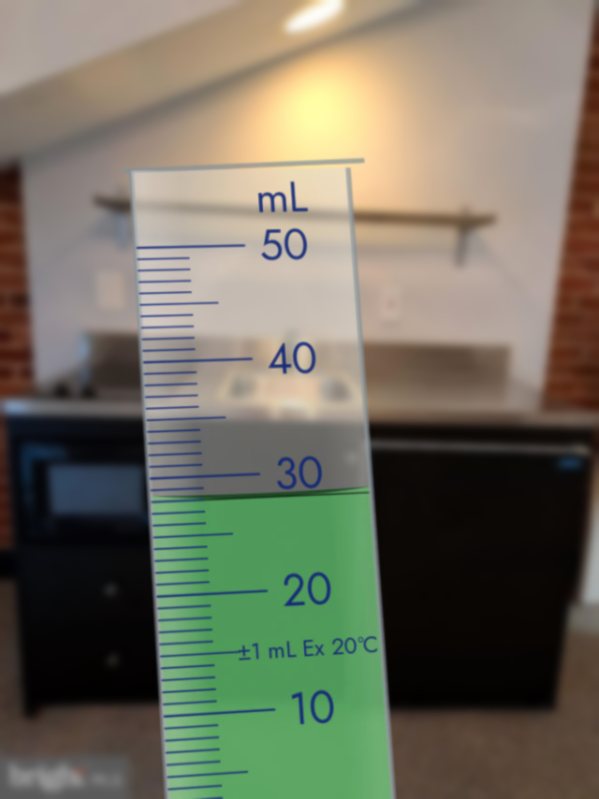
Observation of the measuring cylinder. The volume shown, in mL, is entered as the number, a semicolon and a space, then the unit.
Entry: 28; mL
